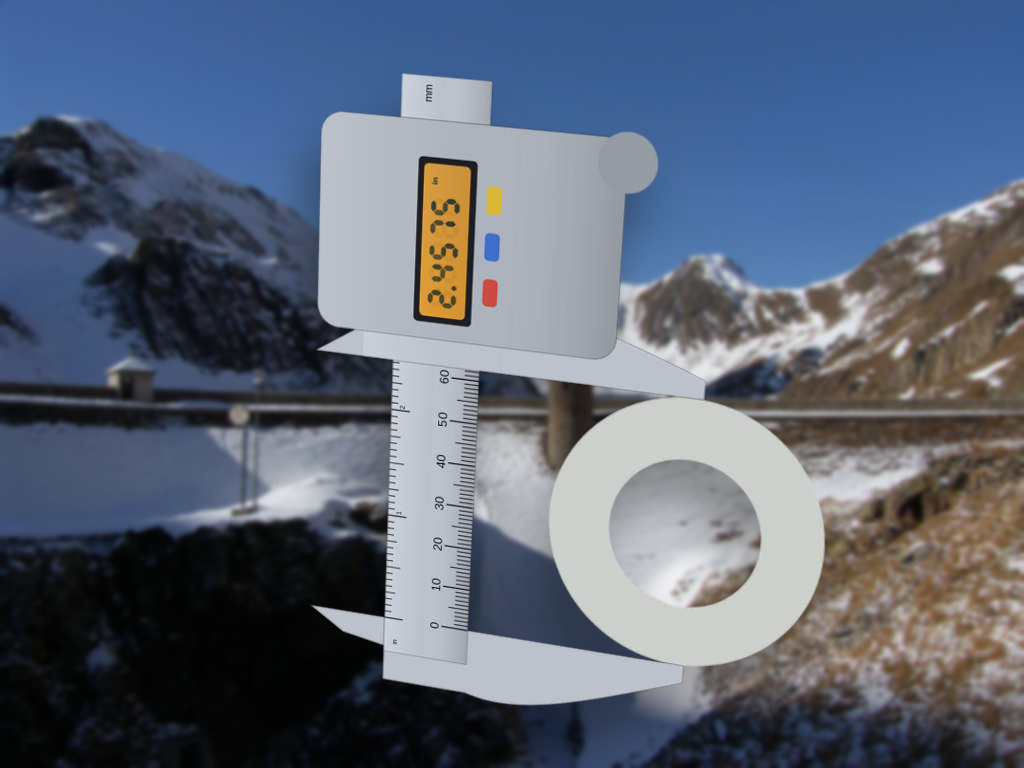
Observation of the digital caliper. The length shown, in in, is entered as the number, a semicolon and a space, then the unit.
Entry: 2.4575; in
